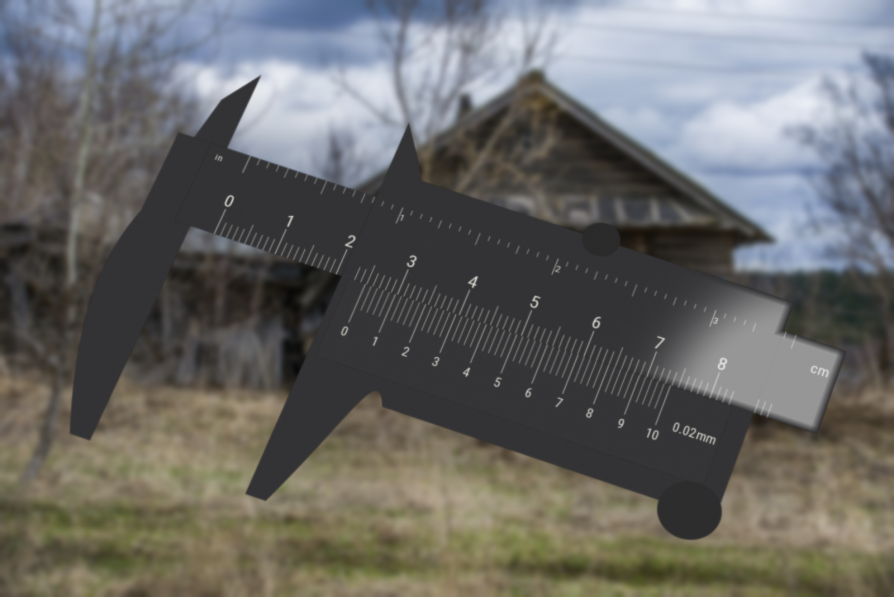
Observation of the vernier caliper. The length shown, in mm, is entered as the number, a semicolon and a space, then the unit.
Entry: 24.8; mm
